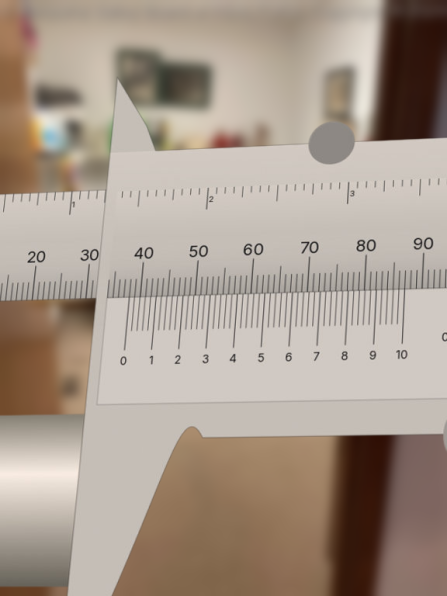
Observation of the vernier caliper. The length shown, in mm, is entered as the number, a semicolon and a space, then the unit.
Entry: 38.0; mm
